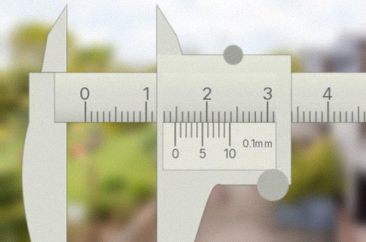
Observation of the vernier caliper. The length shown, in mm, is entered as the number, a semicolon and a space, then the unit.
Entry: 14.8; mm
